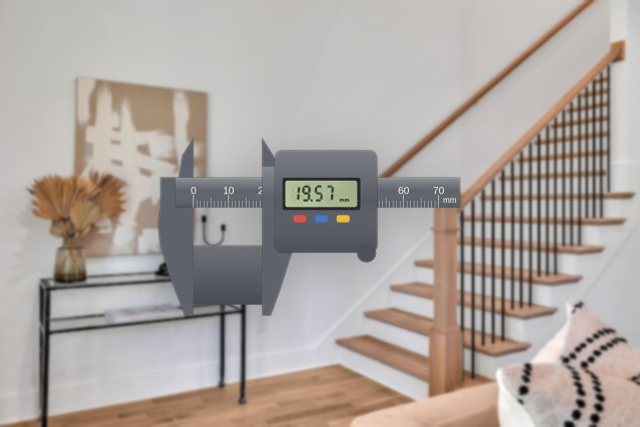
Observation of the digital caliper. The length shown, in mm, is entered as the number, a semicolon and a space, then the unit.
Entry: 19.57; mm
